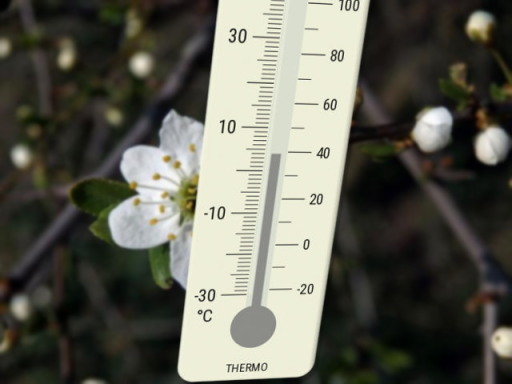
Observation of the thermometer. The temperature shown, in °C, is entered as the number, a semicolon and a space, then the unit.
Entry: 4; °C
